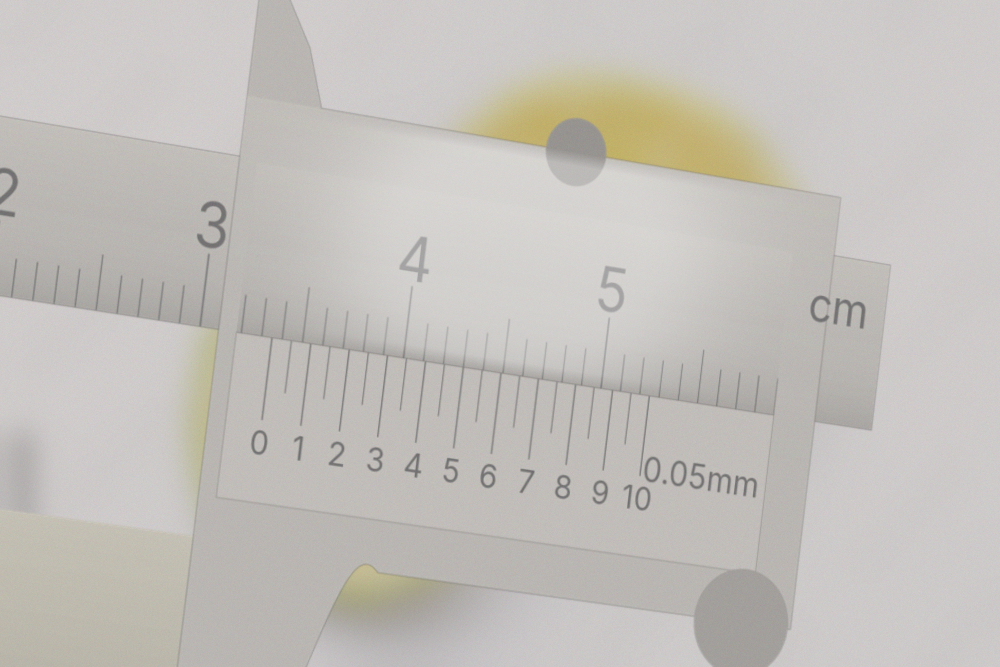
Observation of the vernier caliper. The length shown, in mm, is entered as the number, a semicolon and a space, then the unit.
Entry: 33.5; mm
